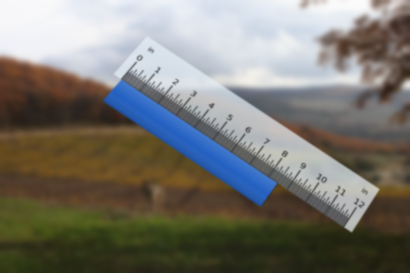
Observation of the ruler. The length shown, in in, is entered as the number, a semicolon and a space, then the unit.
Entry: 8.5; in
